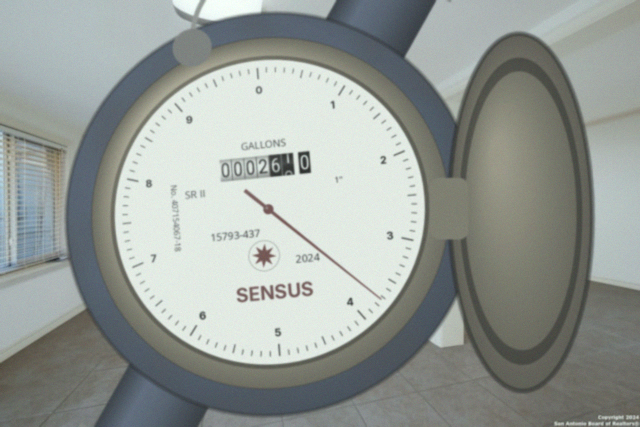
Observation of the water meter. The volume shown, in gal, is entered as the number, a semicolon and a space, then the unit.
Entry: 2613.7; gal
